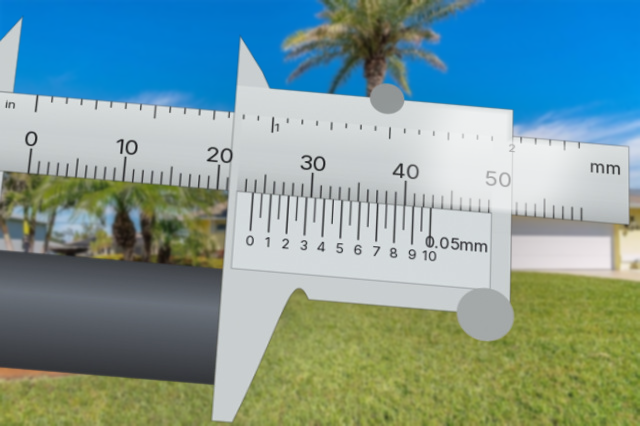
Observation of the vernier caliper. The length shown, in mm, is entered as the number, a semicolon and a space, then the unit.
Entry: 23.8; mm
